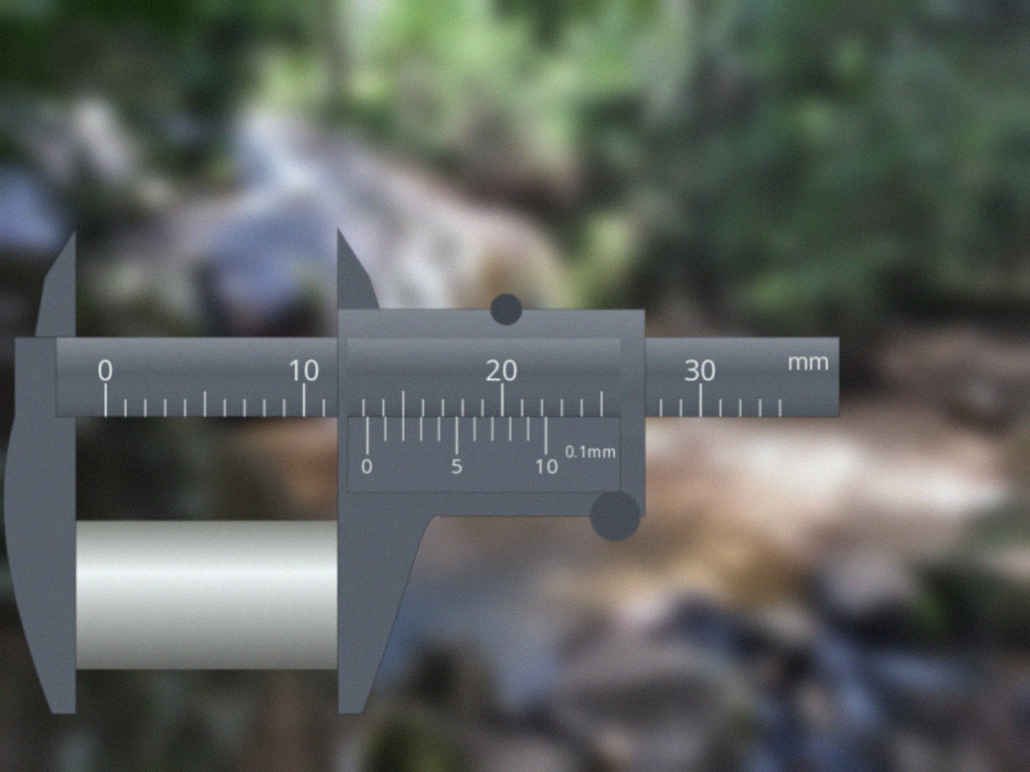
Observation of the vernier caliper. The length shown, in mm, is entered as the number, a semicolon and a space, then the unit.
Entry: 13.2; mm
